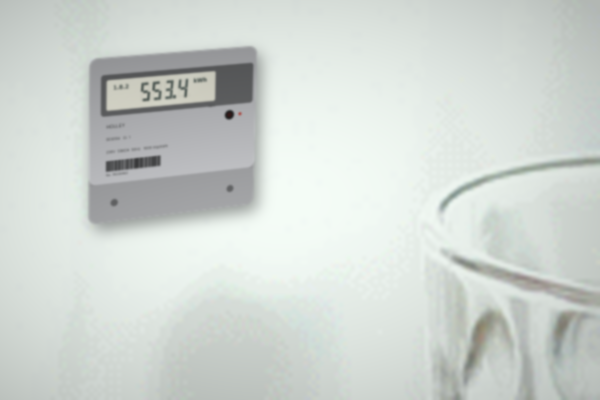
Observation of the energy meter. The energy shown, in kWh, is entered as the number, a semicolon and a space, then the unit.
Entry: 553.4; kWh
